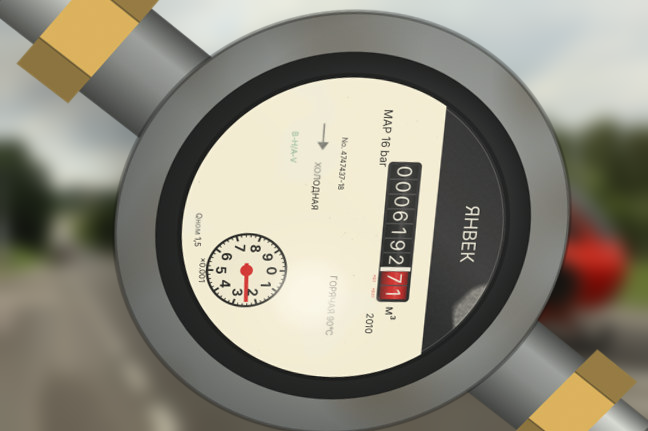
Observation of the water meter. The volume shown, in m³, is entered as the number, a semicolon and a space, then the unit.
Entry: 6192.712; m³
